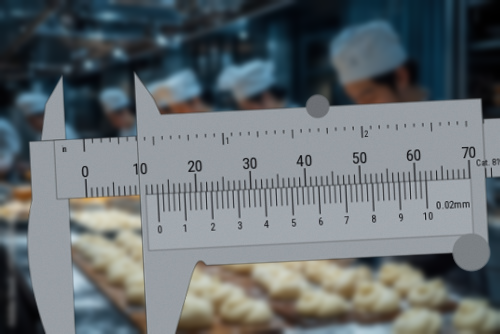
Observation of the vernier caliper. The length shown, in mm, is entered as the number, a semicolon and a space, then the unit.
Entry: 13.0; mm
